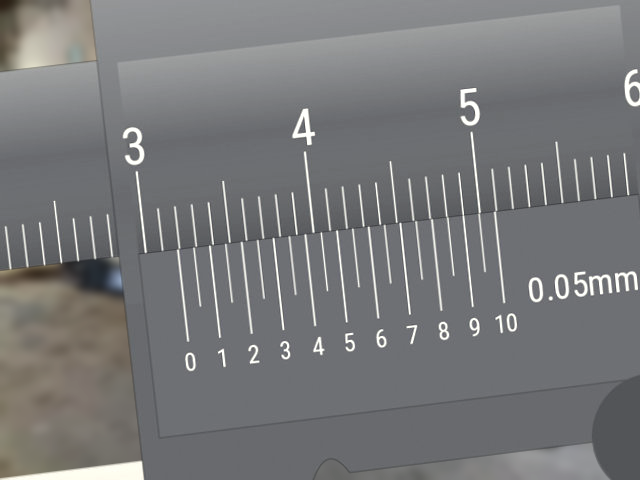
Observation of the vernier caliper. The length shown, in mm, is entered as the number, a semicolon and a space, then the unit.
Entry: 31.9; mm
